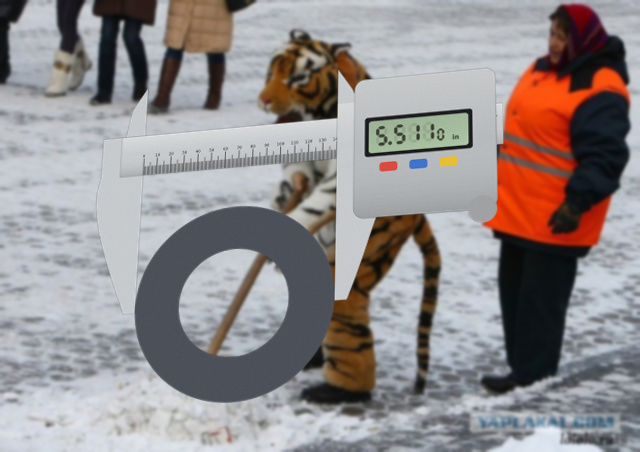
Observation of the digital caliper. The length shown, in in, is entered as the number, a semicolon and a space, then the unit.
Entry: 5.5110; in
